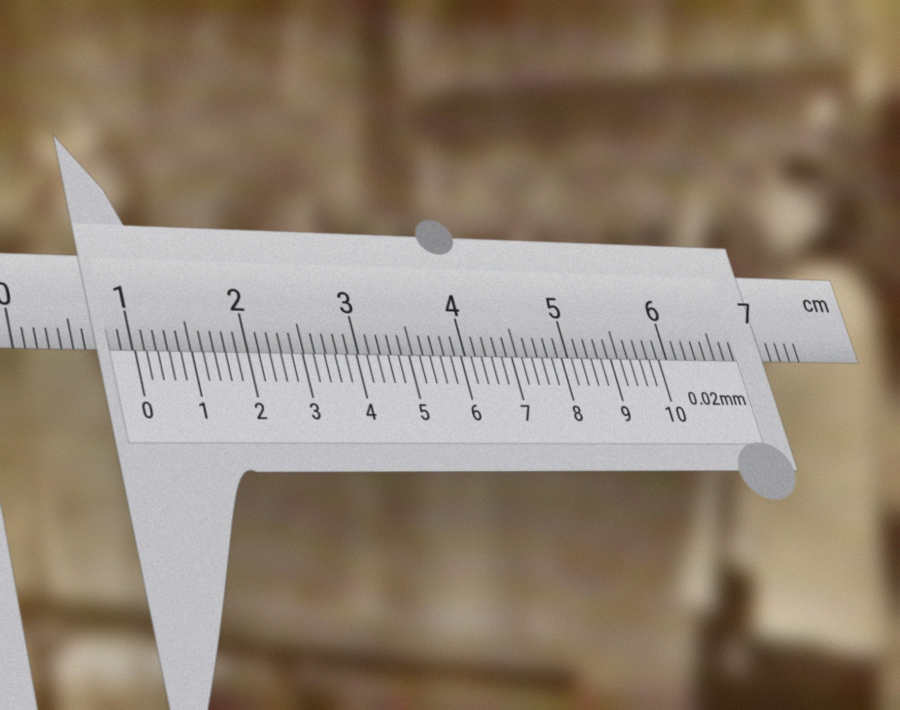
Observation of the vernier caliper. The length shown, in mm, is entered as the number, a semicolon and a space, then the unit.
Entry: 10.2; mm
